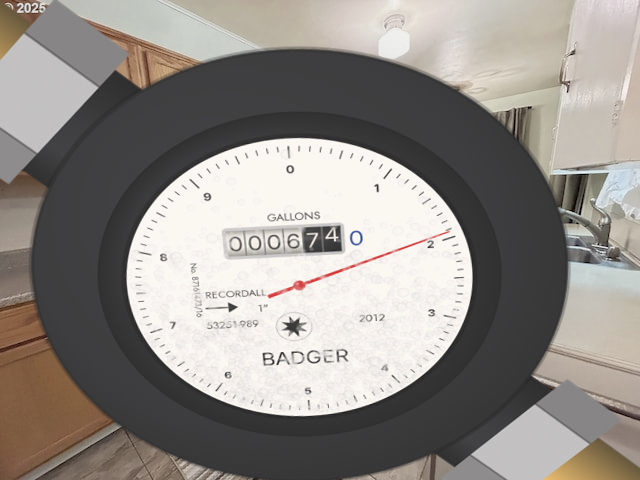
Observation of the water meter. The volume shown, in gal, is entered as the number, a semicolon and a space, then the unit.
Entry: 6741.9; gal
